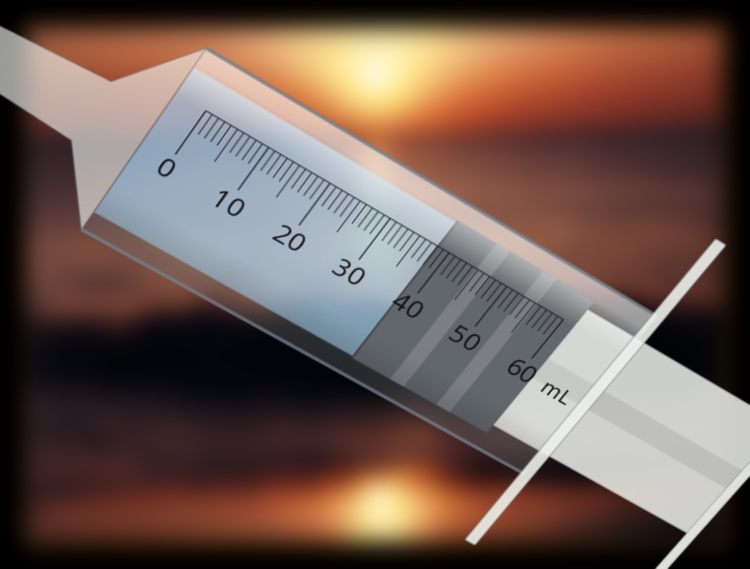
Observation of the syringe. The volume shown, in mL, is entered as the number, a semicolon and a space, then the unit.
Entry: 38; mL
